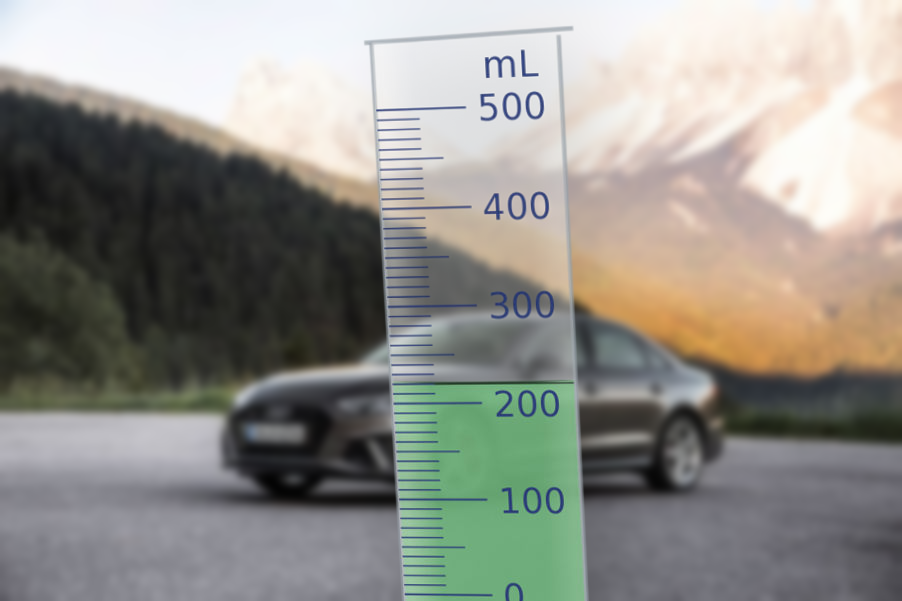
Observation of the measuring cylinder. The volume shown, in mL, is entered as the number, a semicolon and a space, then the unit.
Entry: 220; mL
